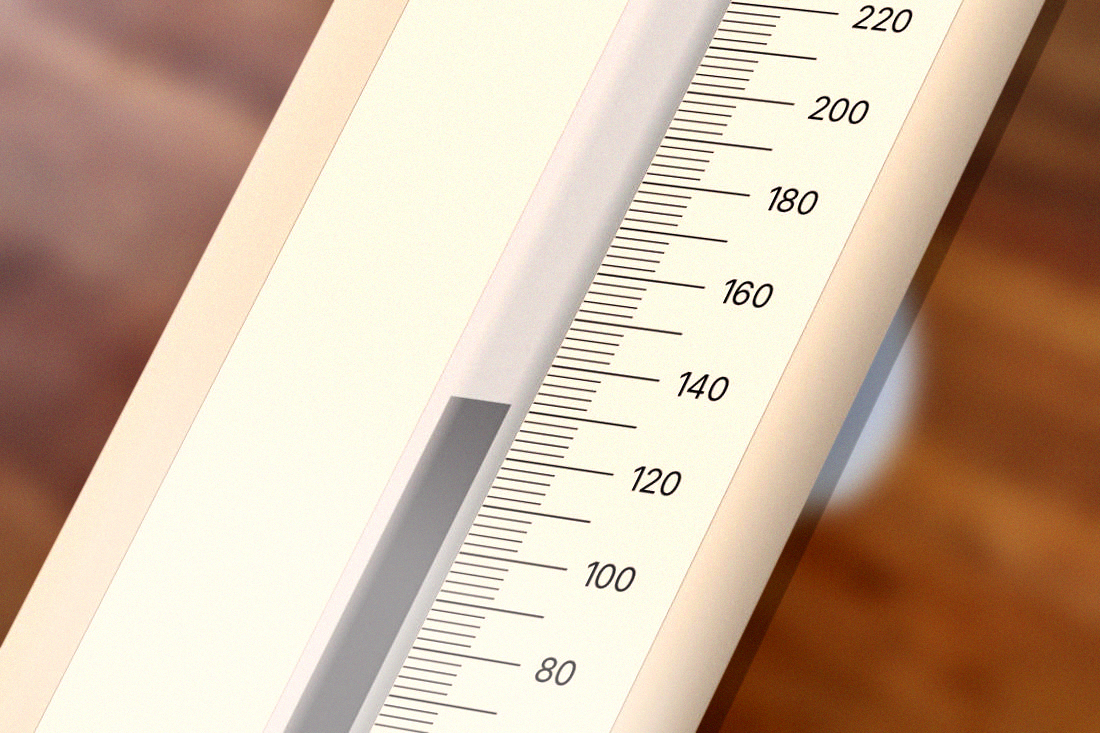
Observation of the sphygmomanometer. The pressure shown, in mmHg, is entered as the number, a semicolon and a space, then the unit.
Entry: 131; mmHg
